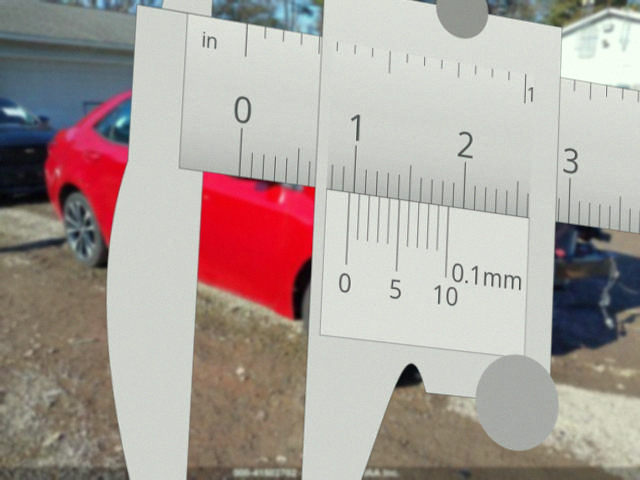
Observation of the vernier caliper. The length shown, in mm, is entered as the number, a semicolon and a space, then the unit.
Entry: 9.6; mm
